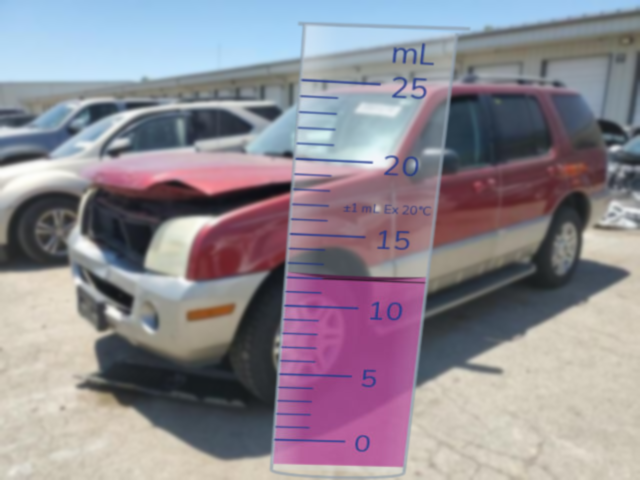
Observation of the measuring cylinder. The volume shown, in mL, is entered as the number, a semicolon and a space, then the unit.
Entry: 12; mL
